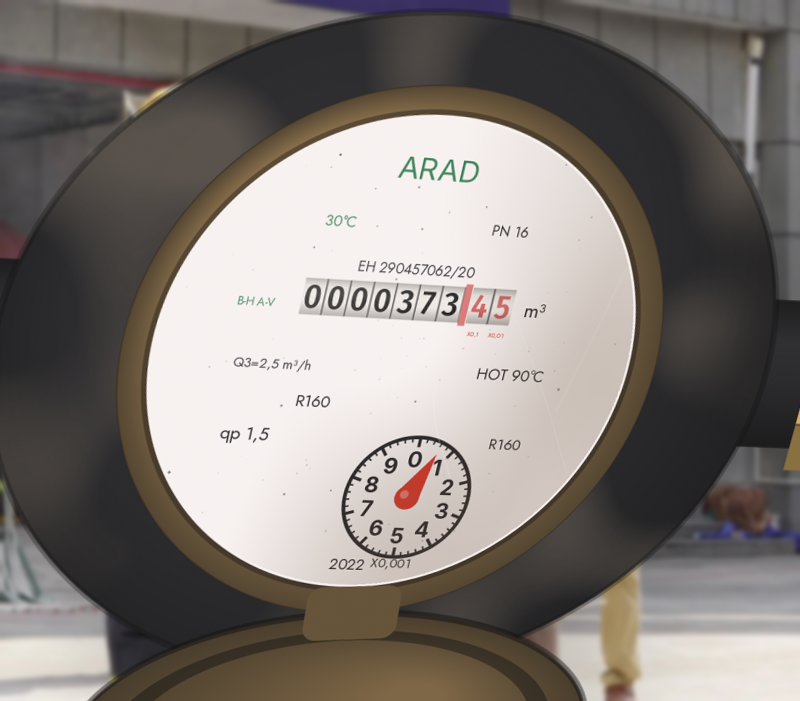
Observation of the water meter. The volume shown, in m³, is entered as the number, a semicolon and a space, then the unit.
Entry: 373.450; m³
